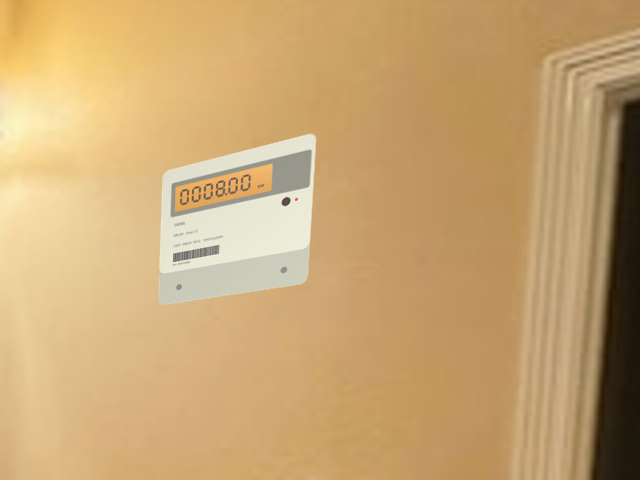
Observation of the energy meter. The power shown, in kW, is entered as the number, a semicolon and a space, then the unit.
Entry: 8.00; kW
